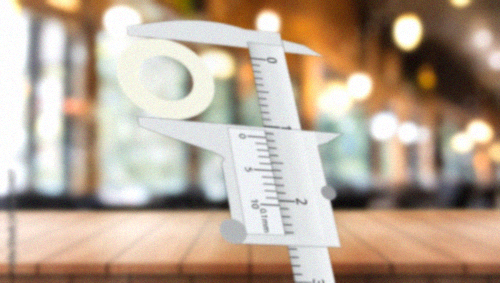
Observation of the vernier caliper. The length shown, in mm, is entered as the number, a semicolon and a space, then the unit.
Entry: 11.6; mm
